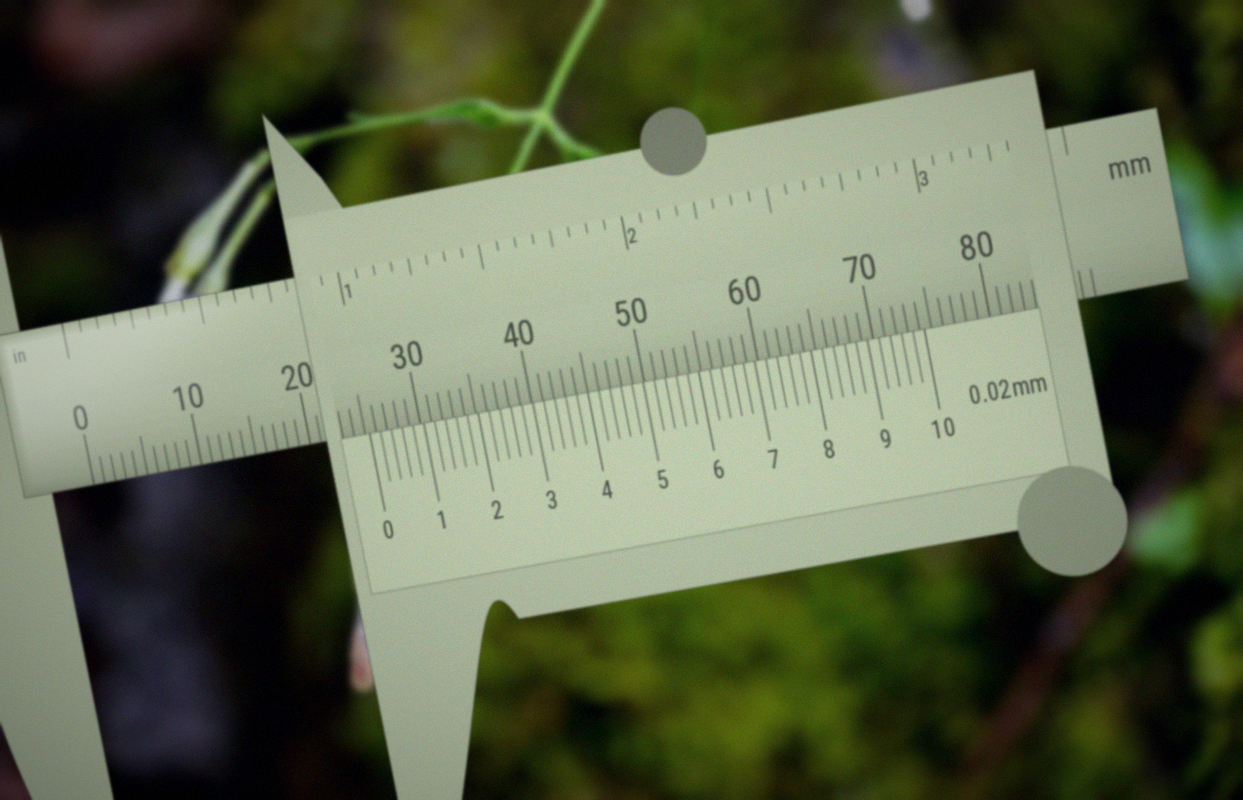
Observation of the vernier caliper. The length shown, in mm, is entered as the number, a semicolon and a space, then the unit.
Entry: 25.4; mm
